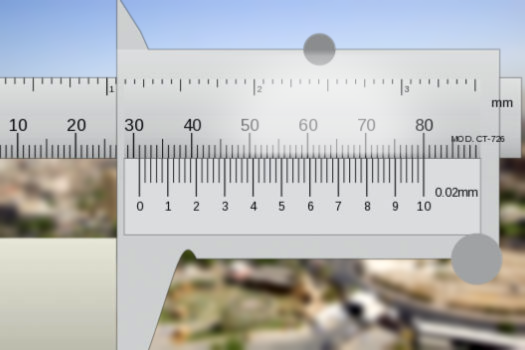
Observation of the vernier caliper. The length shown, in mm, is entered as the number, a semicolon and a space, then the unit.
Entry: 31.0; mm
